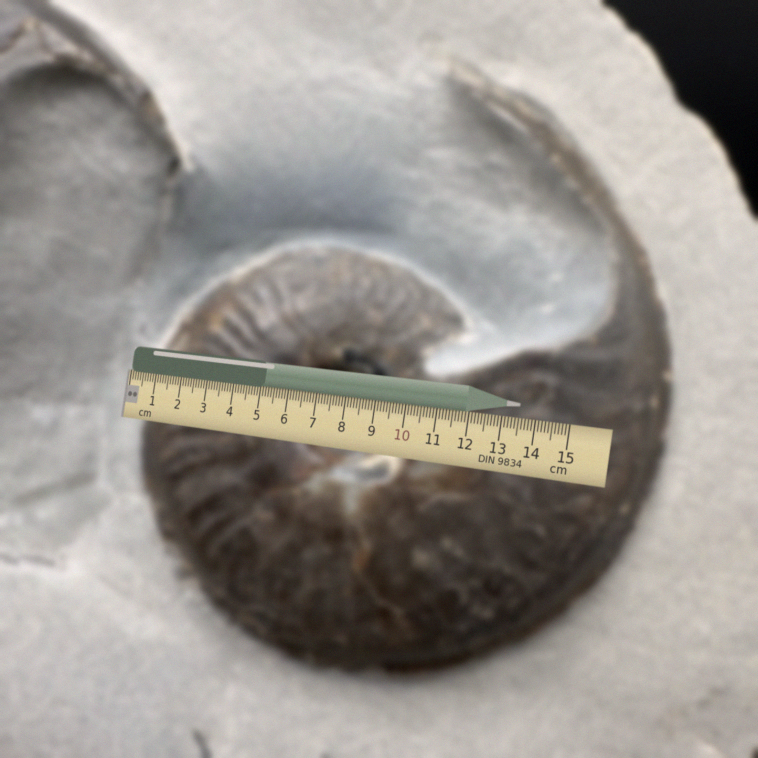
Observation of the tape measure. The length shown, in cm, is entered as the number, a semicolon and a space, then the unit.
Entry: 13.5; cm
